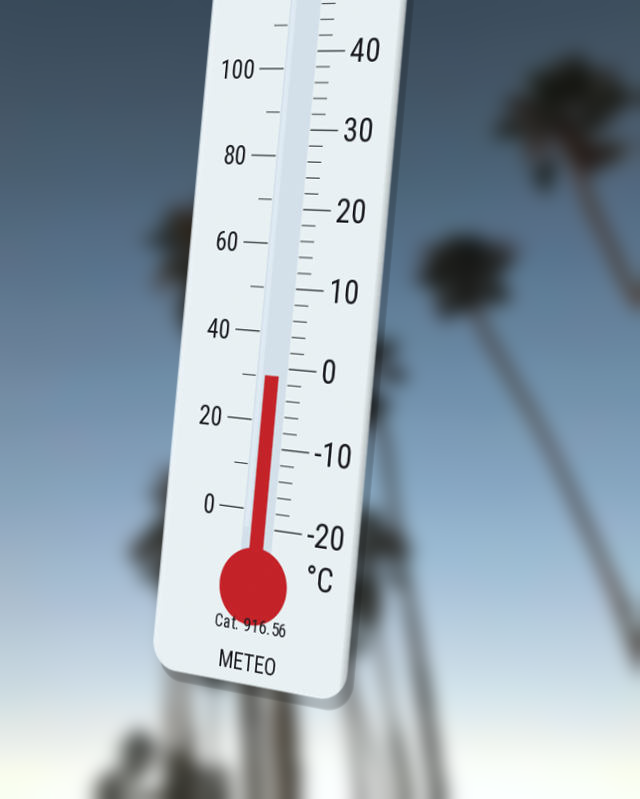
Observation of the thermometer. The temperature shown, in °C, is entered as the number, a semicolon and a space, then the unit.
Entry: -1; °C
